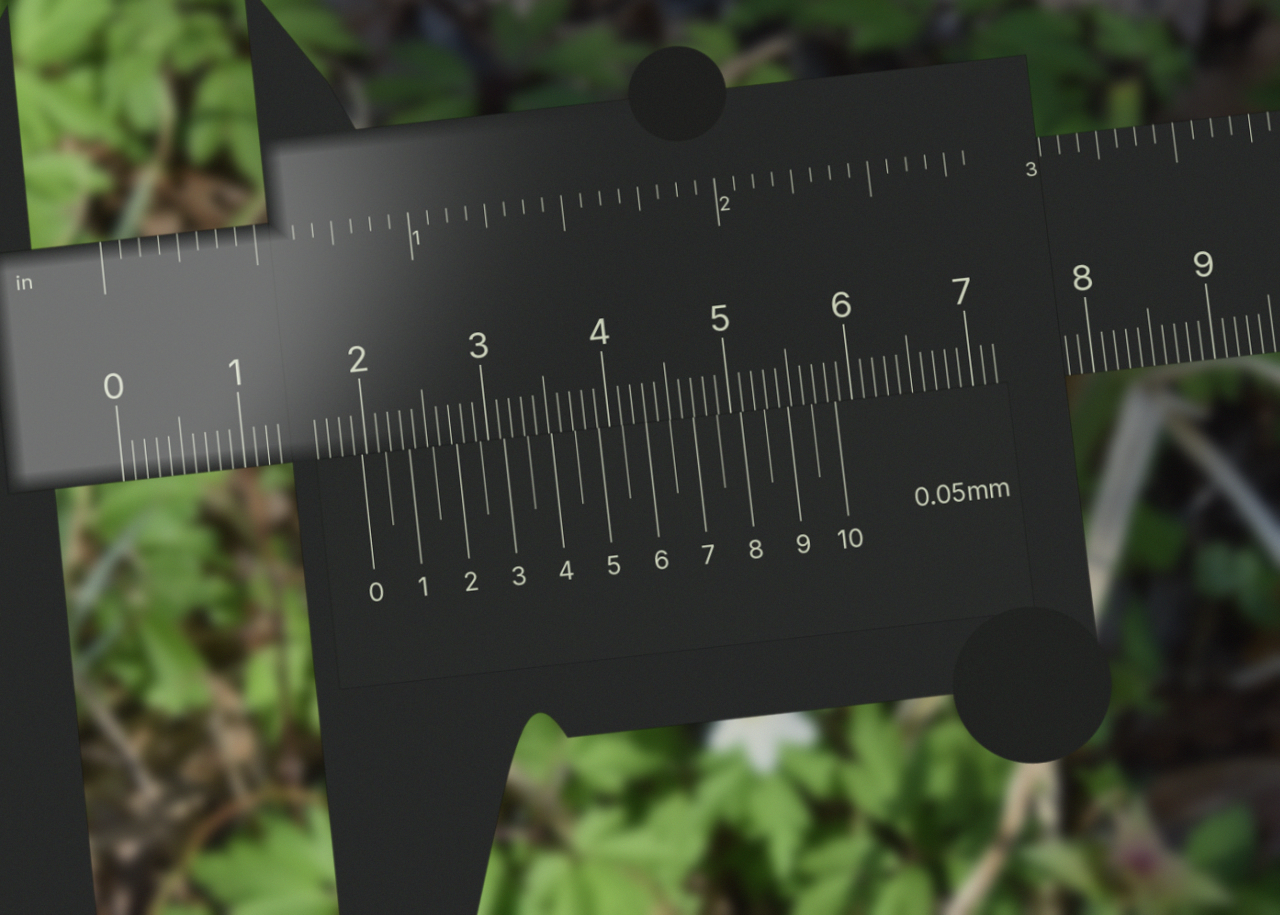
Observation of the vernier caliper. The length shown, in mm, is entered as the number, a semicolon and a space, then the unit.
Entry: 19.6; mm
